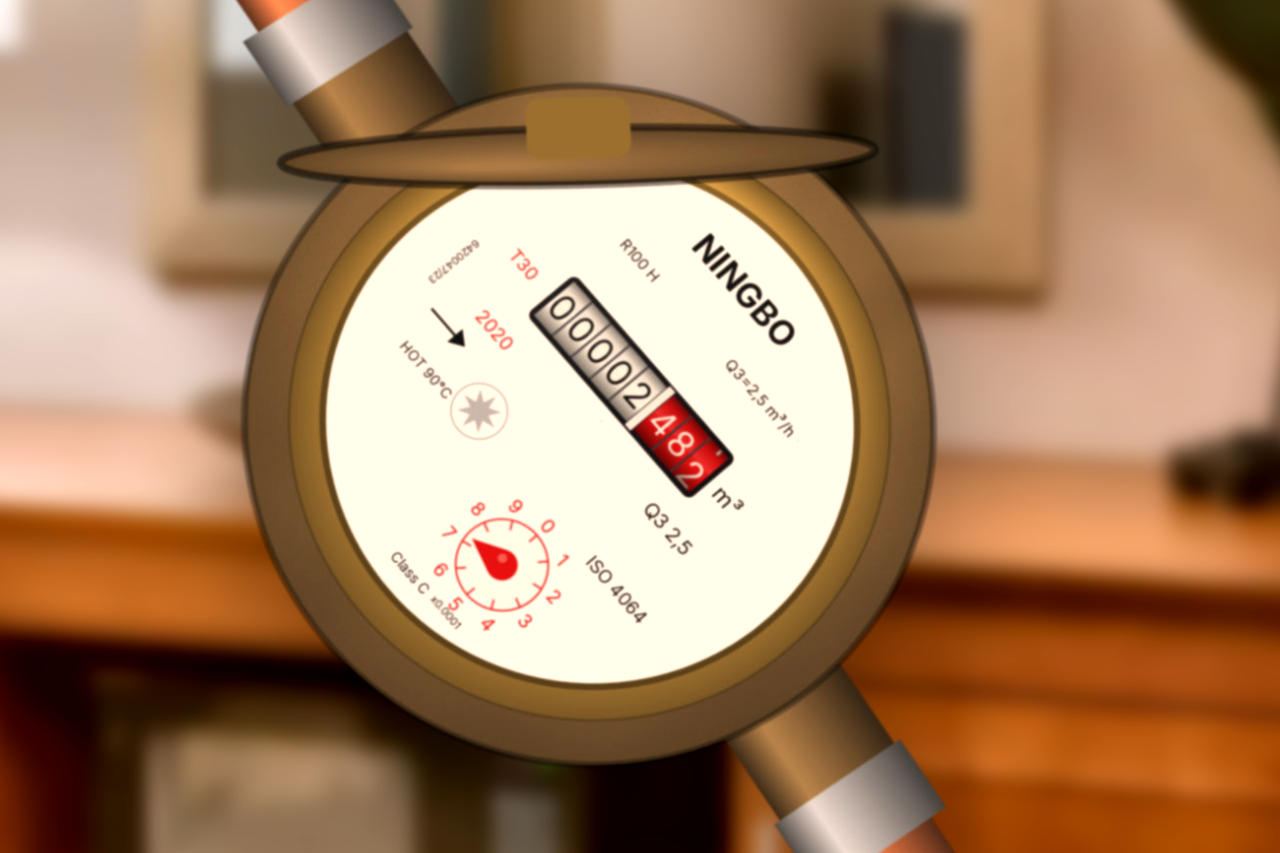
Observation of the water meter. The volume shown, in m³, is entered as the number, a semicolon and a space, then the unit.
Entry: 2.4817; m³
